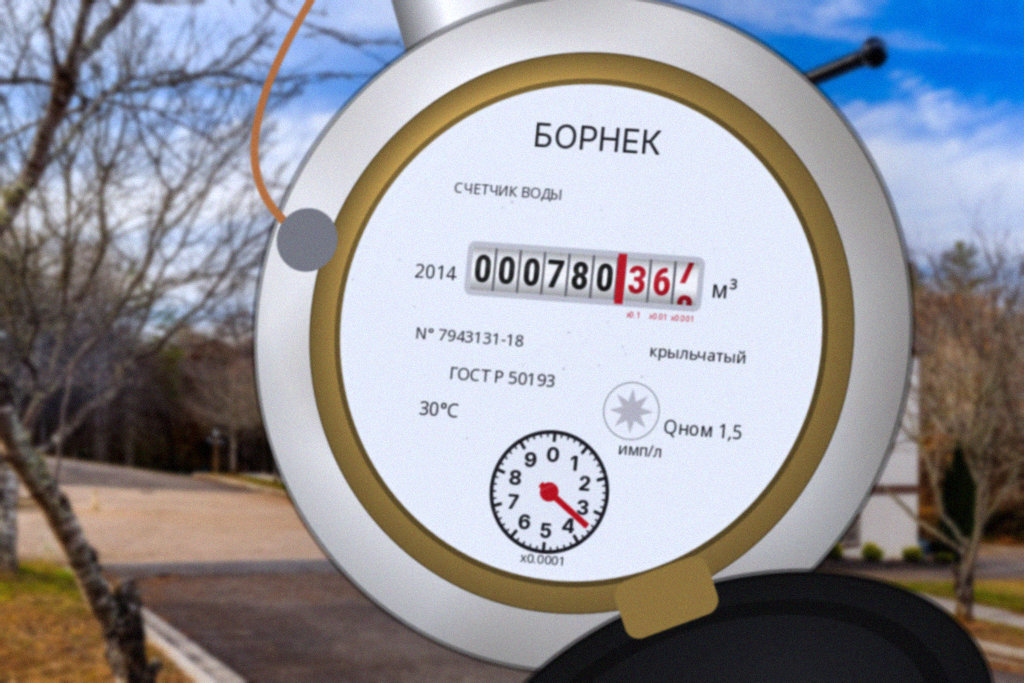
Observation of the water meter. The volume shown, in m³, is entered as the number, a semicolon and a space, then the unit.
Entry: 780.3673; m³
